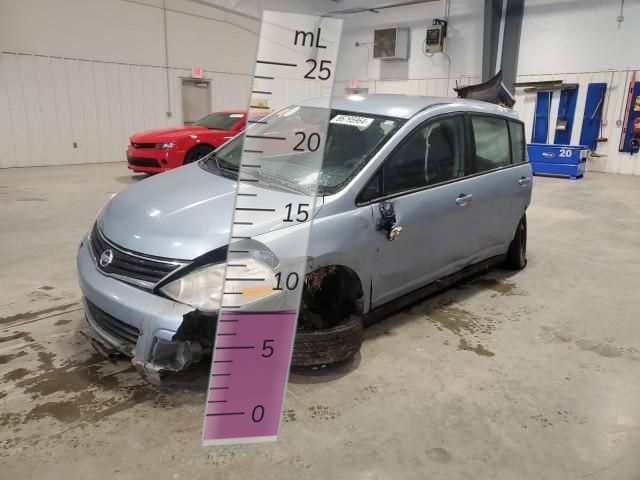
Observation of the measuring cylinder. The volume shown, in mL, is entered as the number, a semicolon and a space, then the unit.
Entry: 7.5; mL
